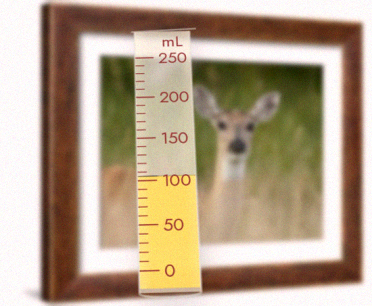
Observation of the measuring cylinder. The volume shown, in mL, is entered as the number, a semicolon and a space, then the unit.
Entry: 105; mL
